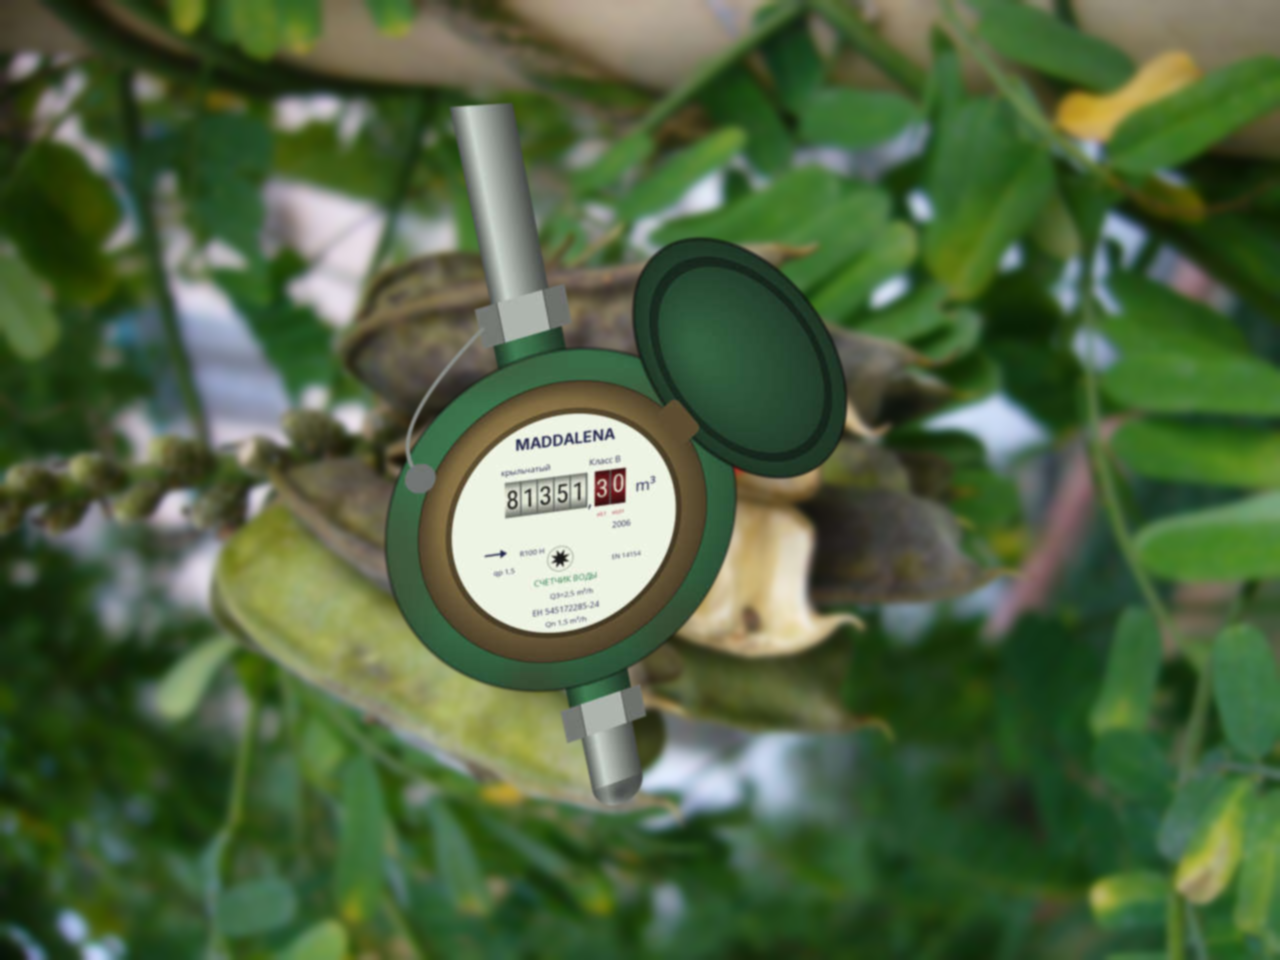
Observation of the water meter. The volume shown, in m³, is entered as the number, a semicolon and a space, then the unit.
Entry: 81351.30; m³
